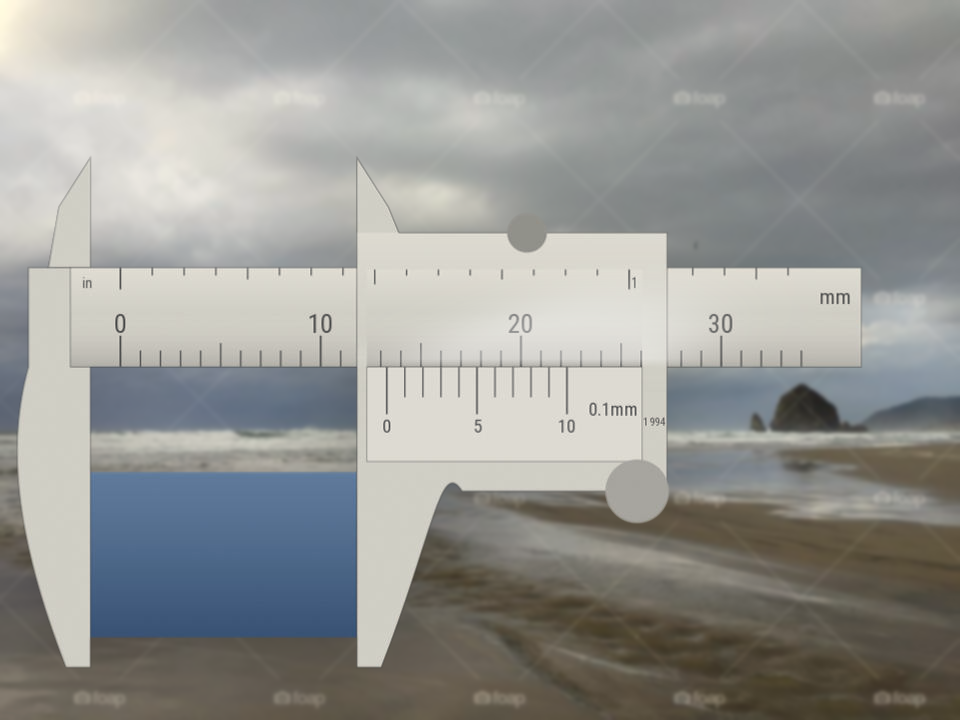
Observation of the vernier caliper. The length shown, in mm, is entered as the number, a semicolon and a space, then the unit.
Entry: 13.3; mm
